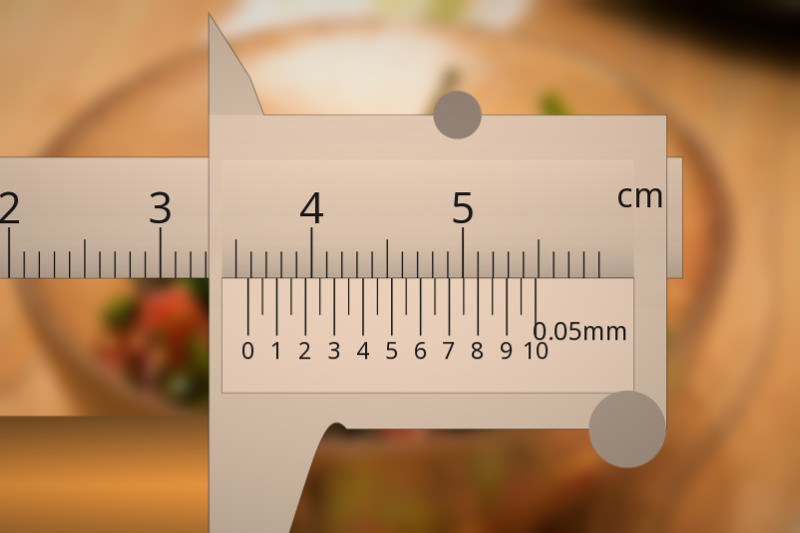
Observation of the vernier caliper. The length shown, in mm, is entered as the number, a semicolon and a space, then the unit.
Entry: 35.8; mm
